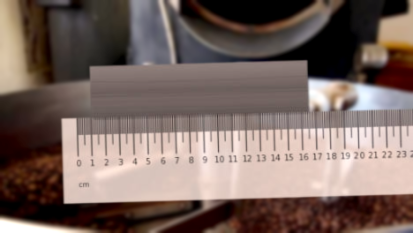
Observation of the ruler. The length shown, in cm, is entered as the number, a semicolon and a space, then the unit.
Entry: 15.5; cm
